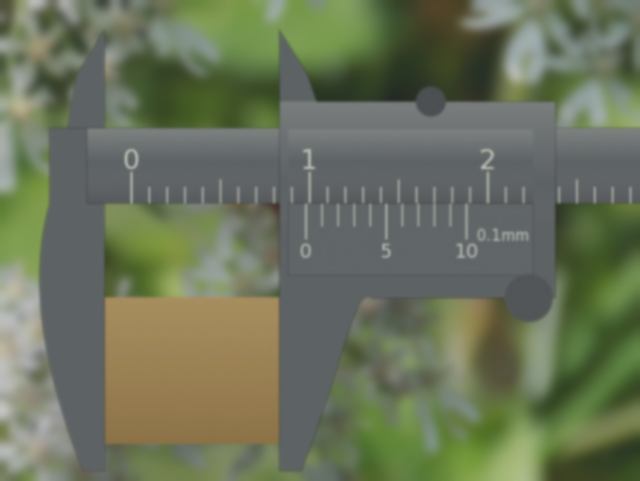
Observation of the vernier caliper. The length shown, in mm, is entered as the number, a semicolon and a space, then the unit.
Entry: 9.8; mm
